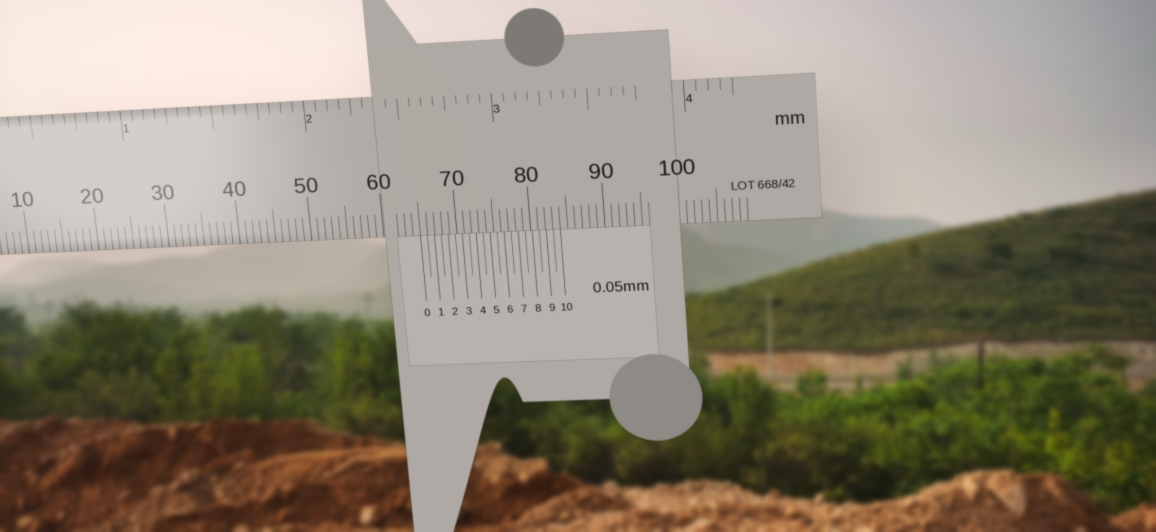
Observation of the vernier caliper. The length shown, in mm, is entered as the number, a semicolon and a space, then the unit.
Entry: 65.0; mm
